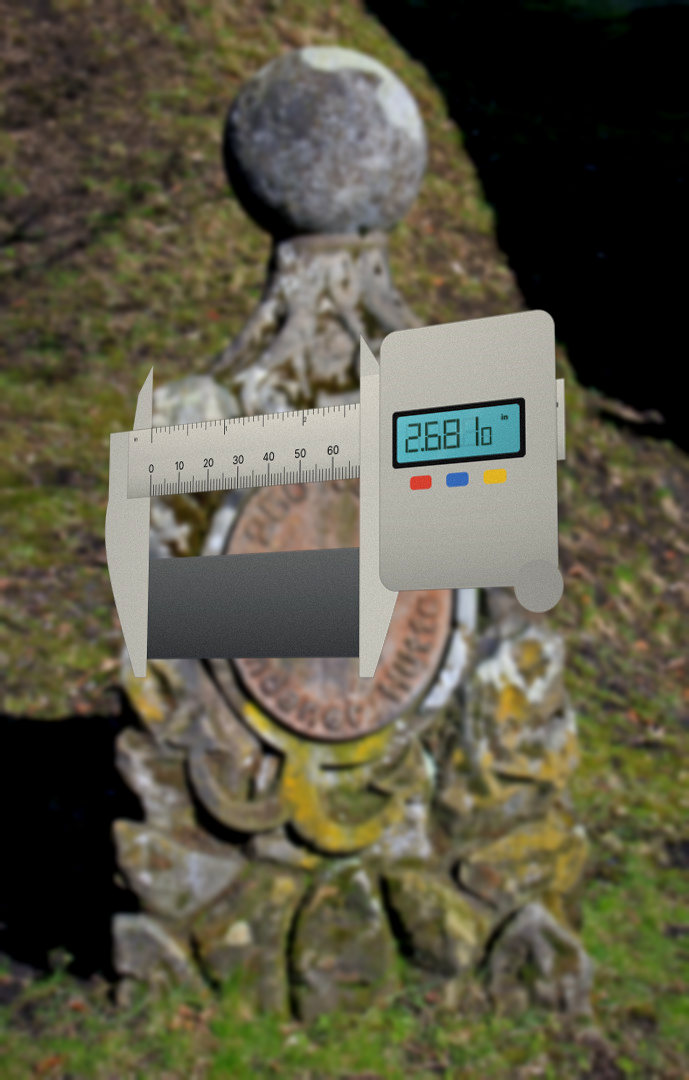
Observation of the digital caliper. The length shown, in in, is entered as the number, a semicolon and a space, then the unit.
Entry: 2.6810; in
